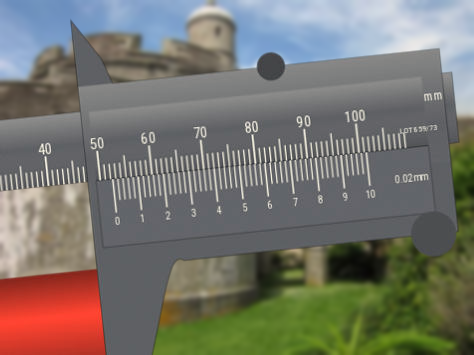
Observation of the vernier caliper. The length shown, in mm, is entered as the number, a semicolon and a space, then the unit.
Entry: 52.4; mm
